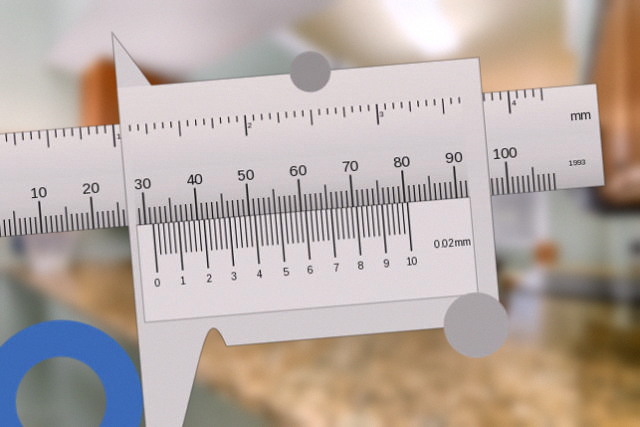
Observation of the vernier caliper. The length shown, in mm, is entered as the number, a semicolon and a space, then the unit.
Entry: 31.5; mm
